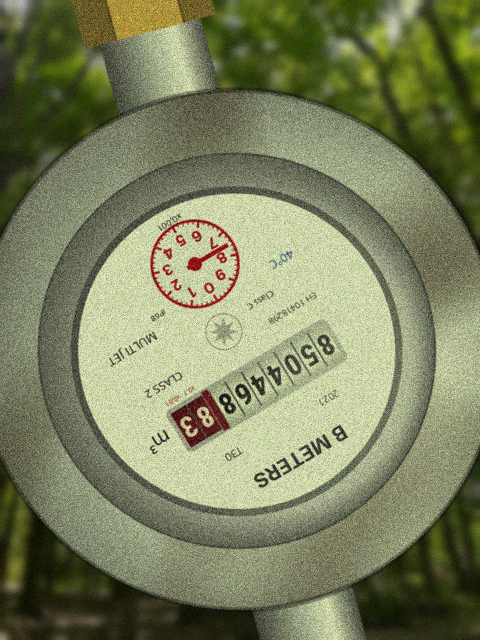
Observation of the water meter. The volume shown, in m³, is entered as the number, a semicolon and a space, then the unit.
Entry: 8504468.837; m³
